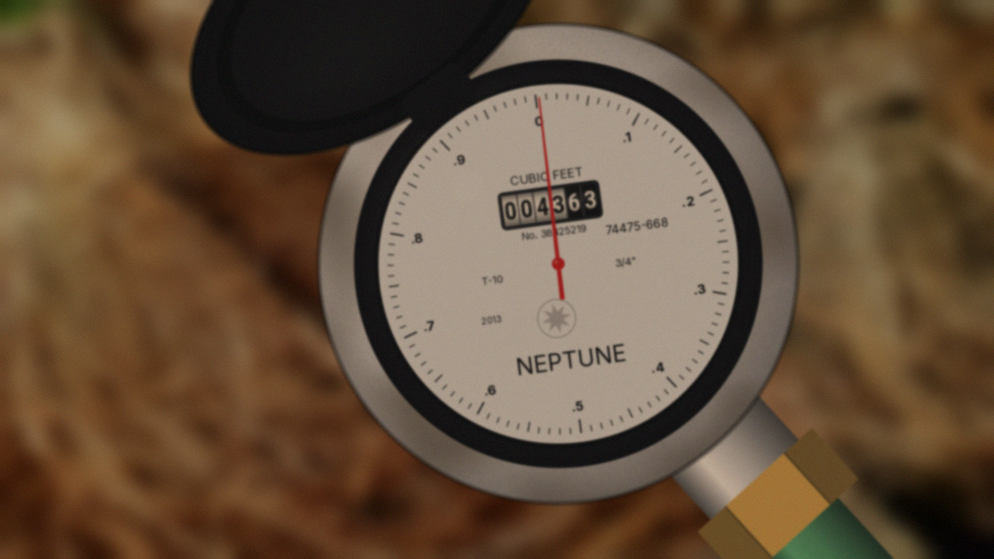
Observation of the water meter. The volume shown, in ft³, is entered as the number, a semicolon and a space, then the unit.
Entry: 4363.00; ft³
